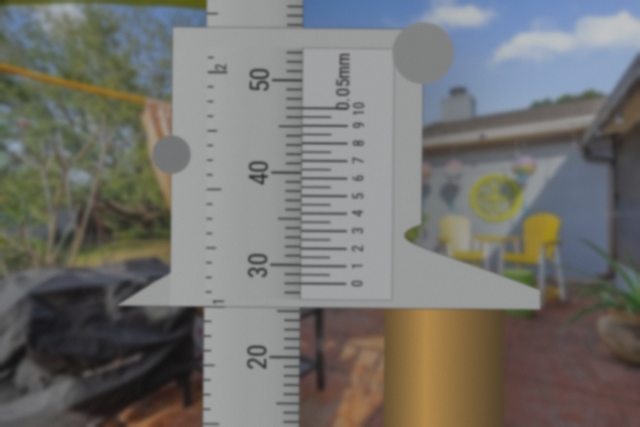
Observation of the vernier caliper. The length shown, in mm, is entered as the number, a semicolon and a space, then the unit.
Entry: 28.0; mm
